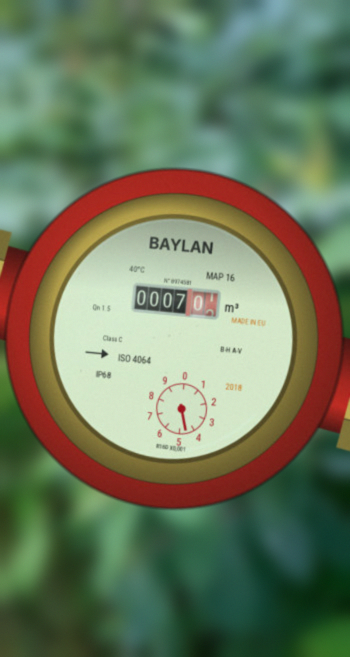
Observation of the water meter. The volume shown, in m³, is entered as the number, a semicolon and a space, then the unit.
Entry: 7.014; m³
